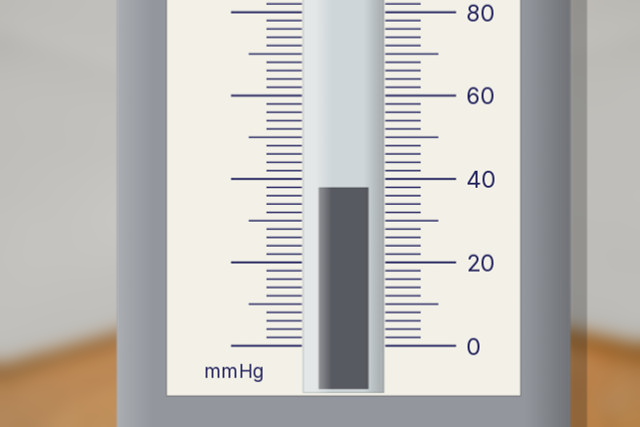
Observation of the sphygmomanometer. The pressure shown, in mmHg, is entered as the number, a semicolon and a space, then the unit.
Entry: 38; mmHg
